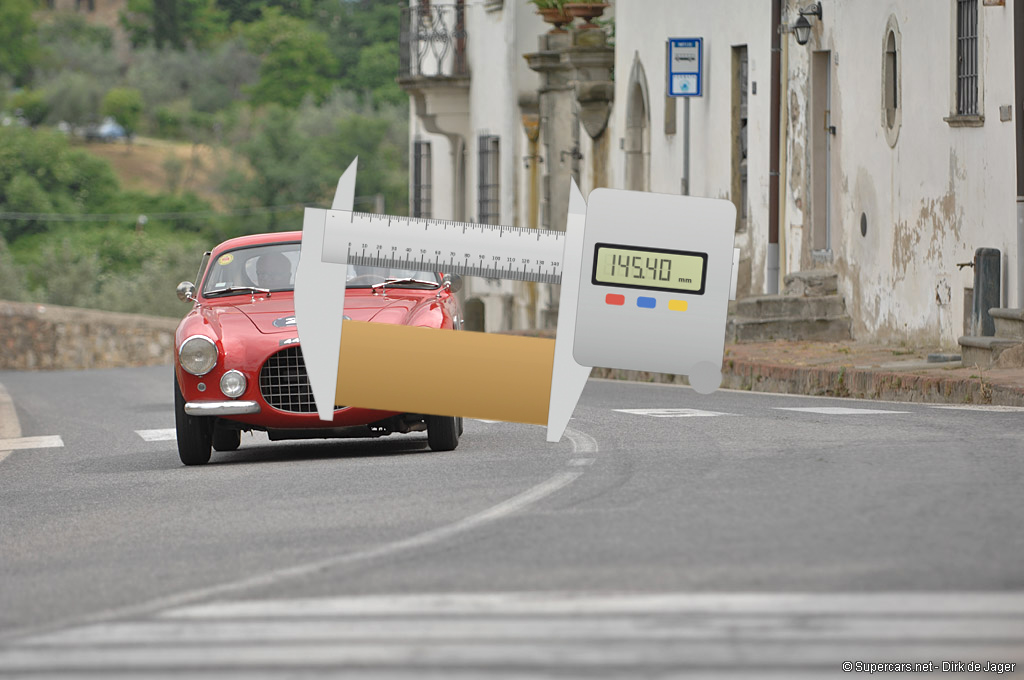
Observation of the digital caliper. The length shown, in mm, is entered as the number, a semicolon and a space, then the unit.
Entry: 145.40; mm
